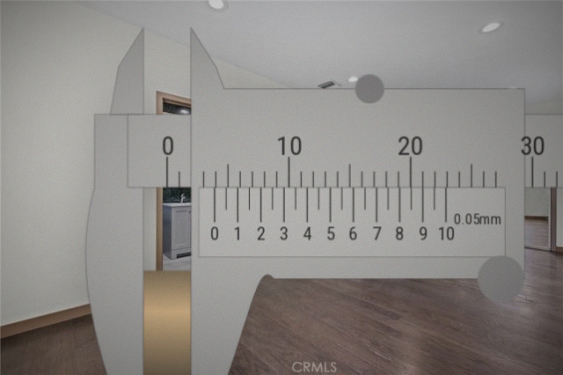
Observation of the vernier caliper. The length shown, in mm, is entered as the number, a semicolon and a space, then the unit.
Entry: 3.9; mm
